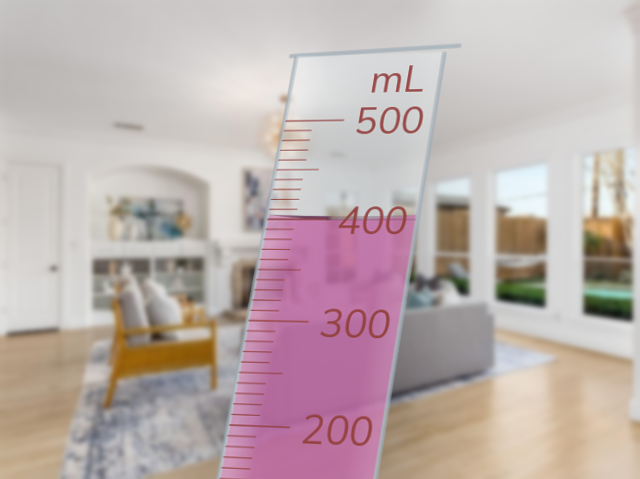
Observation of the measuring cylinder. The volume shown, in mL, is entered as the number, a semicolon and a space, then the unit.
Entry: 400; mL
